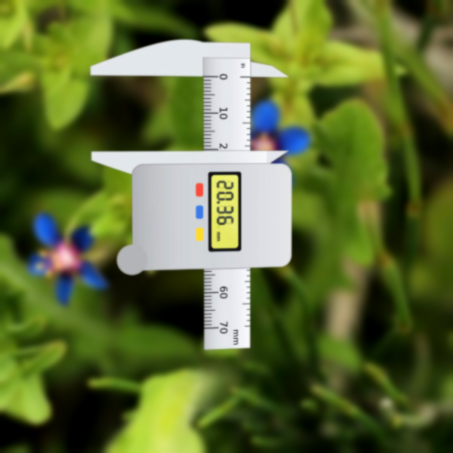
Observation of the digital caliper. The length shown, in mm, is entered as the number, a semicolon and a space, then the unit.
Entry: 20.36; mm
